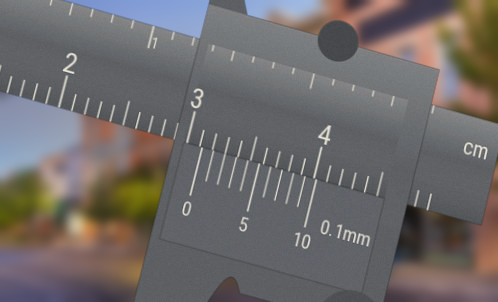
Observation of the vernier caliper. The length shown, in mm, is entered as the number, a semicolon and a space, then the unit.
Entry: 31.2; mm
